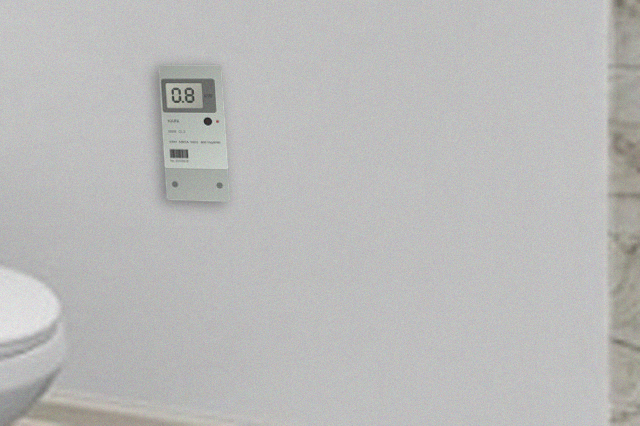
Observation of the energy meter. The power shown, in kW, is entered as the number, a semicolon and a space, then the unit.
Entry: 0.8; kW
